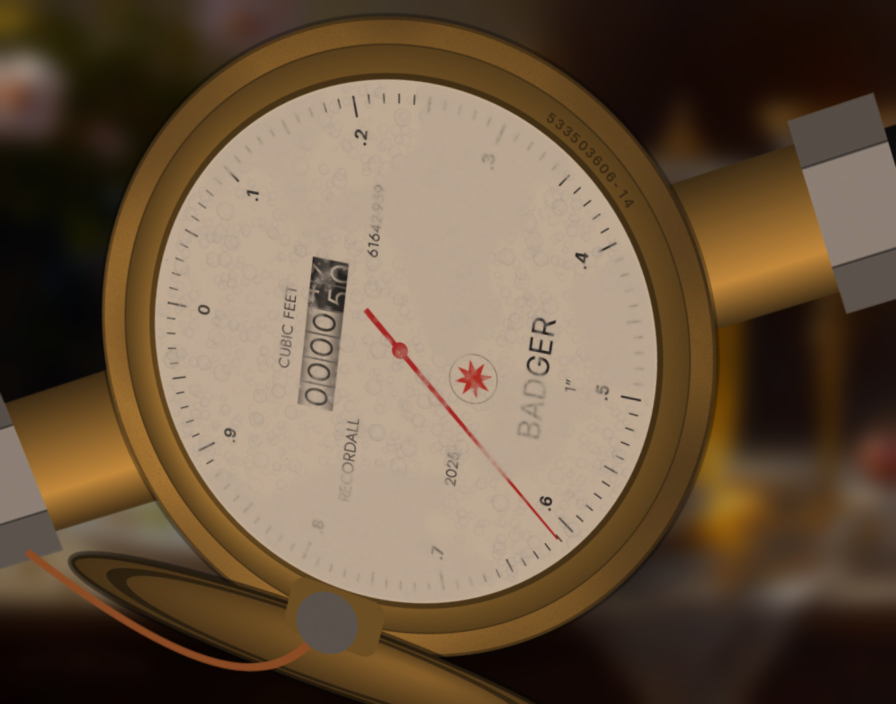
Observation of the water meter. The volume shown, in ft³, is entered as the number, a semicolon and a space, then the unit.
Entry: 49.61; ft³
